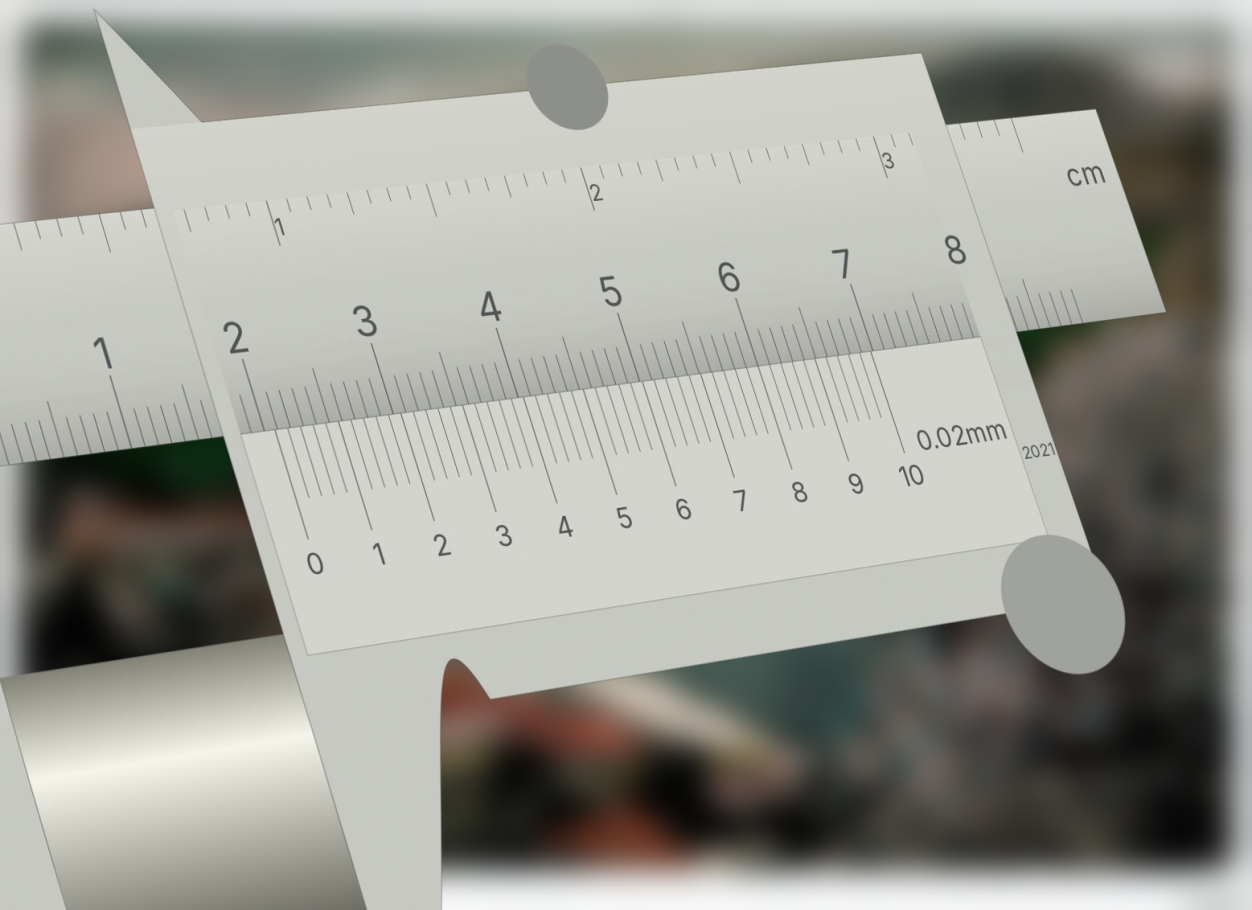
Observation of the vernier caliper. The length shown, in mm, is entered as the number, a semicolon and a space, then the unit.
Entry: 20.8; mm
